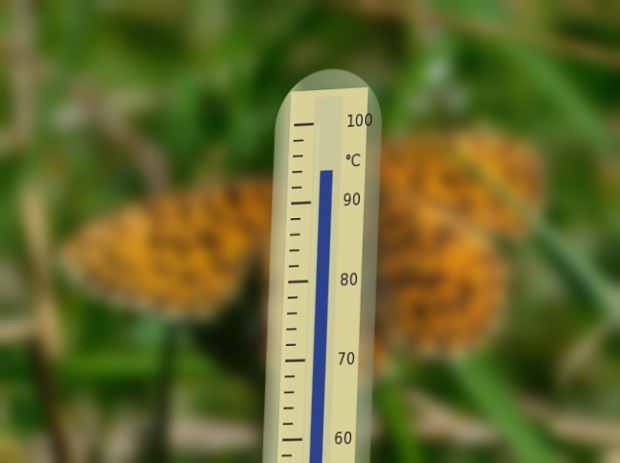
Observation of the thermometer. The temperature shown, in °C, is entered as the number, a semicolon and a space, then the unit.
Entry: 94; °C
